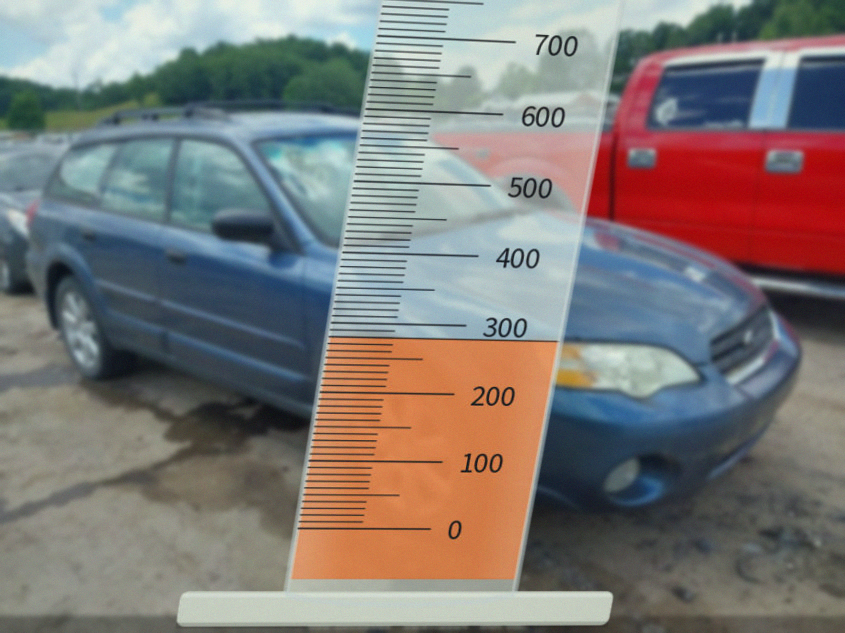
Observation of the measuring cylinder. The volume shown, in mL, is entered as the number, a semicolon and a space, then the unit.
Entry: 280; mL
